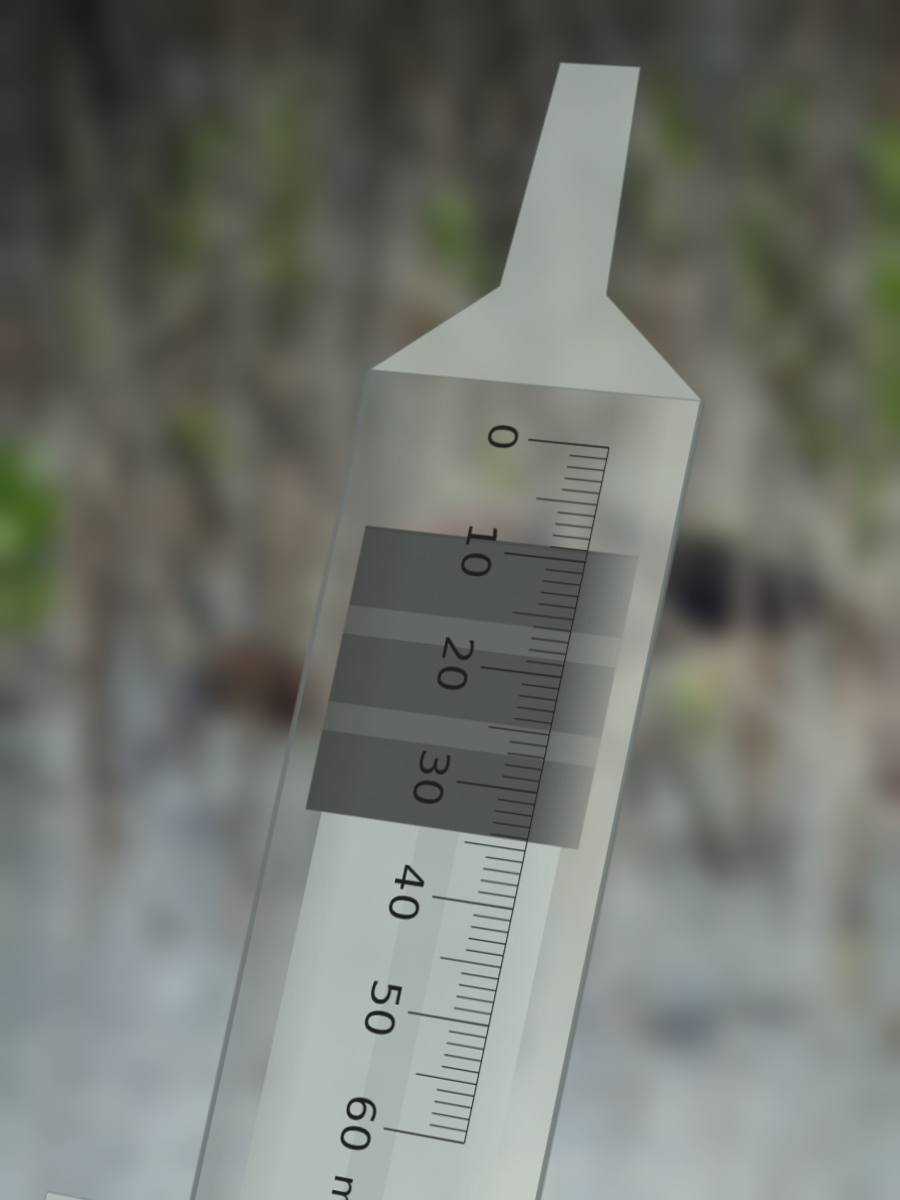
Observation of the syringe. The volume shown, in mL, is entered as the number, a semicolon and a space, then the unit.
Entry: 9; mL
